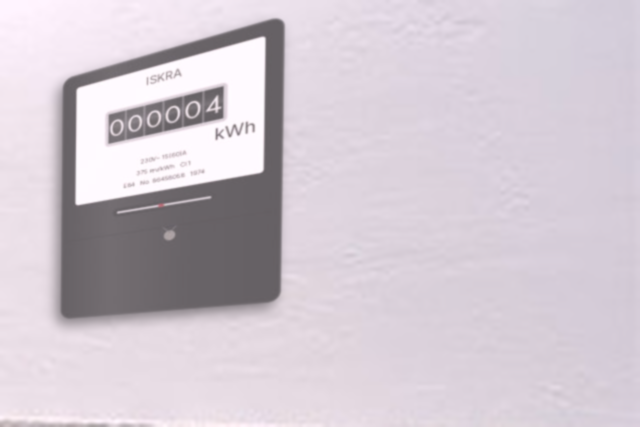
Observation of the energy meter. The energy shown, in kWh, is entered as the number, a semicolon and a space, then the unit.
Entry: 4; kWh
